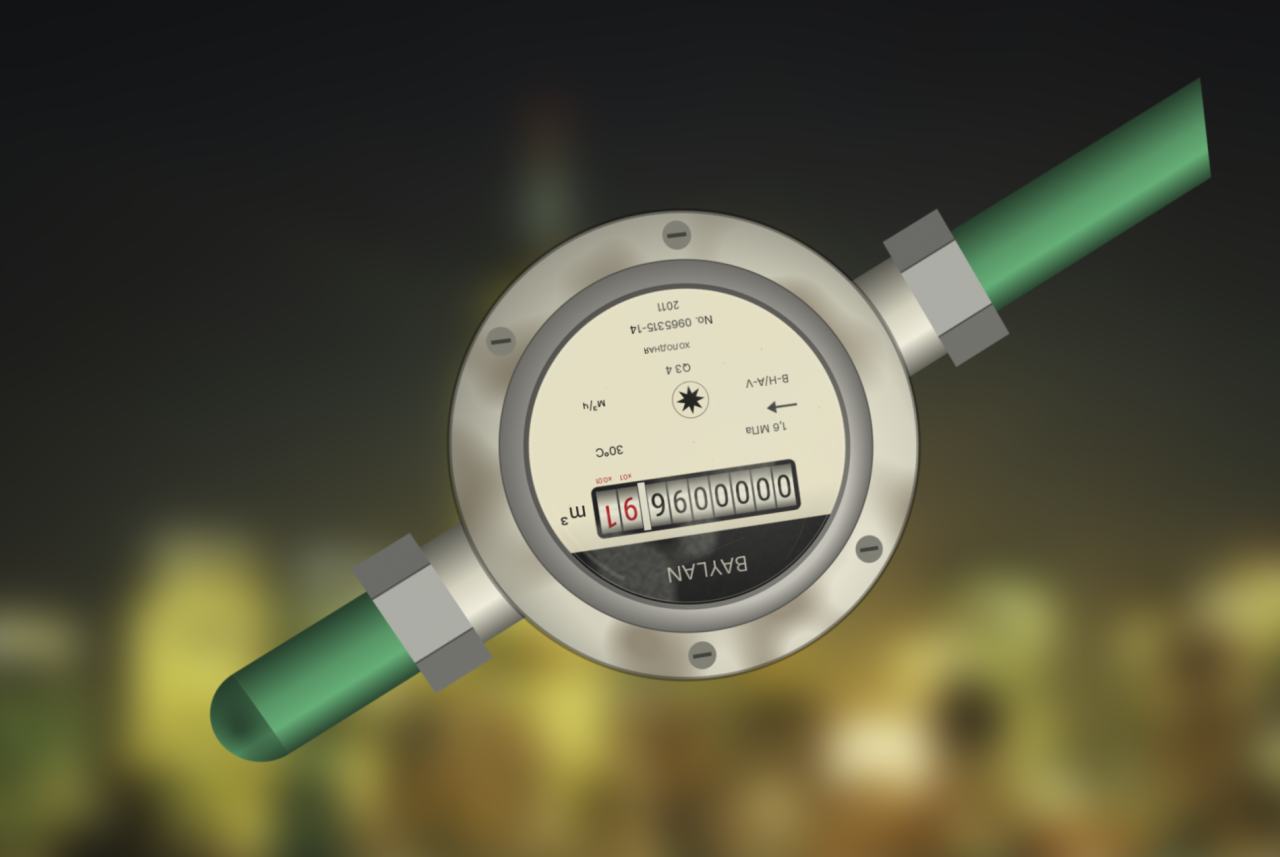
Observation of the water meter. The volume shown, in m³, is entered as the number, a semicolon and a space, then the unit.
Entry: 96.91; m³
